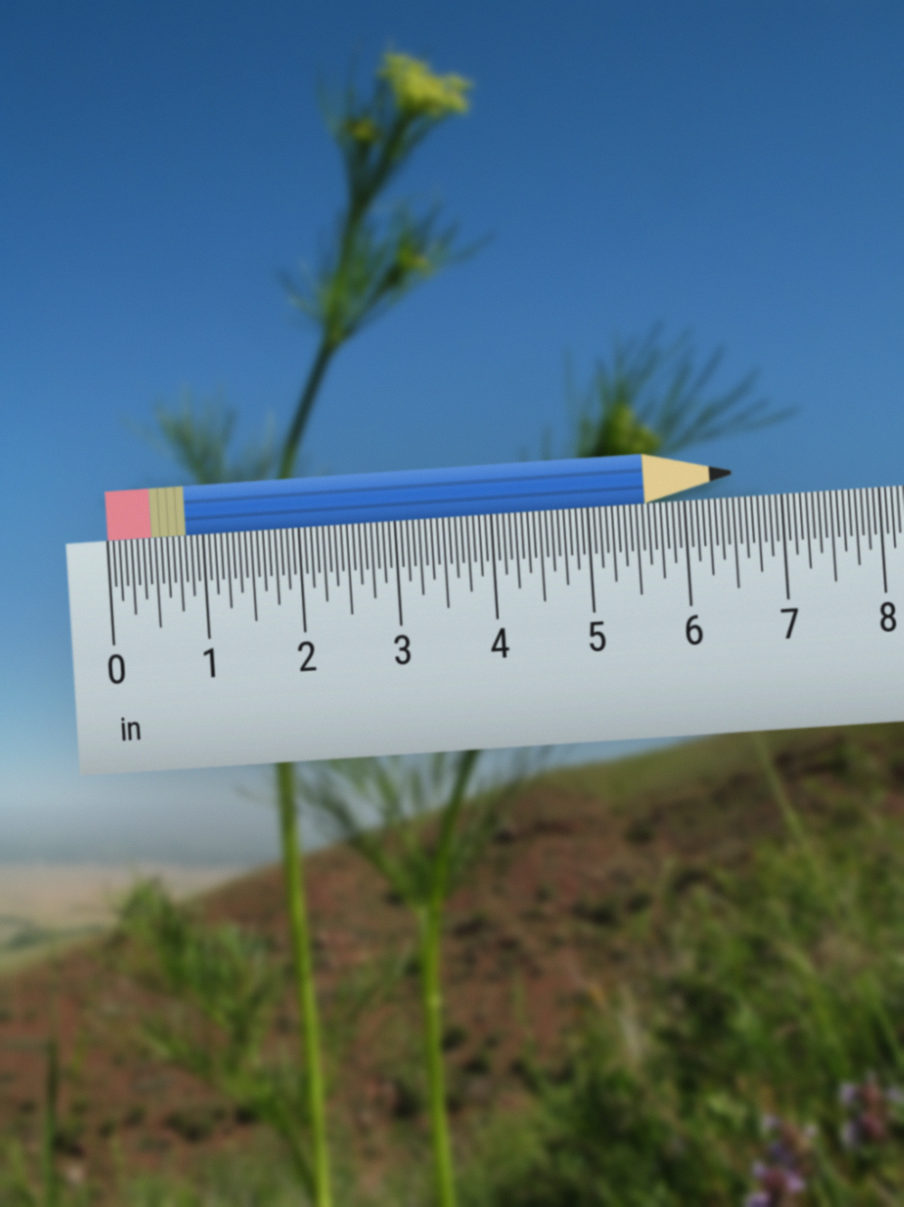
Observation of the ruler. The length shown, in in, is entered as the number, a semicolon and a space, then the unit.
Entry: 6.5; in
